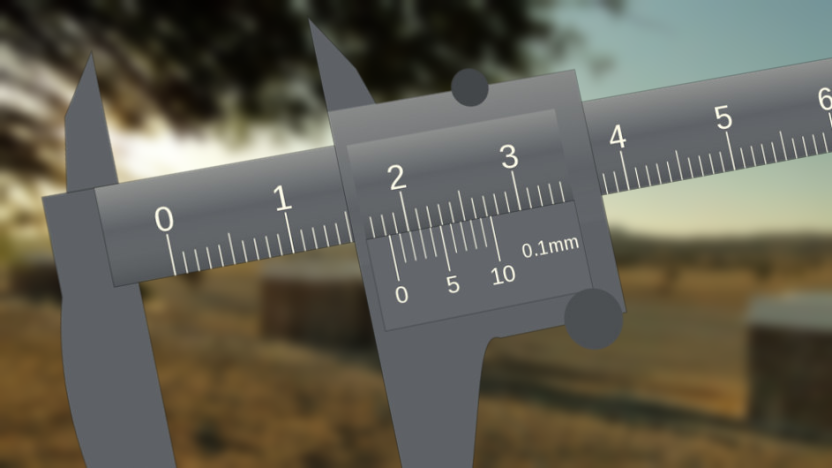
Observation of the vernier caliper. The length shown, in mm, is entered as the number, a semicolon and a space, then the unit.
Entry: 18.3; mm
